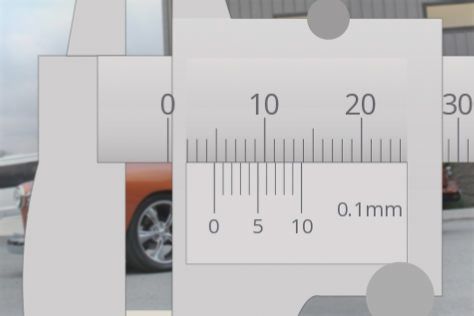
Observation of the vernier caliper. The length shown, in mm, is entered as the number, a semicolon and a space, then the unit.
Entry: 4.8; mm
